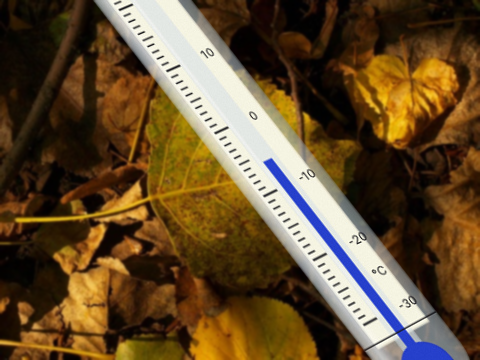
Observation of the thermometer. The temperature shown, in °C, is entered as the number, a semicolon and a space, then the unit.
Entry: -6; °C
